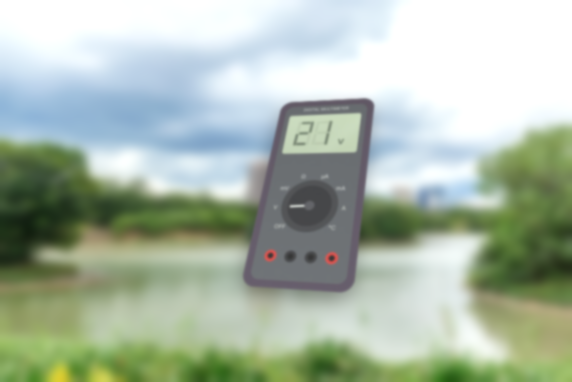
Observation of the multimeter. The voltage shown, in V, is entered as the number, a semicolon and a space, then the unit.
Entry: 21; V
